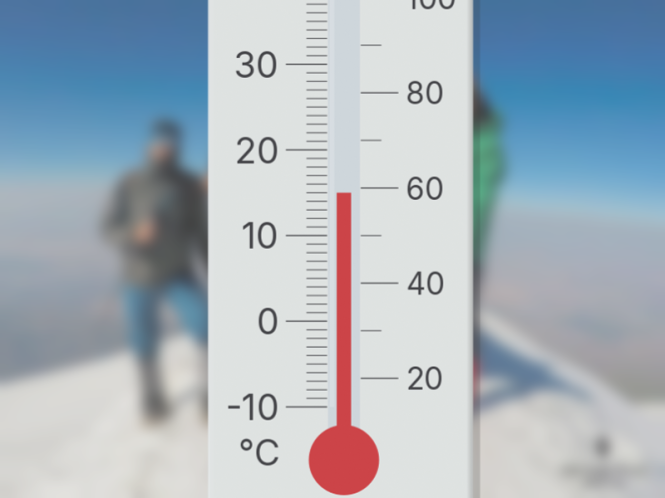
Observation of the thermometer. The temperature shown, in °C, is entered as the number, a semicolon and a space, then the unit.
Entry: 15; °C
